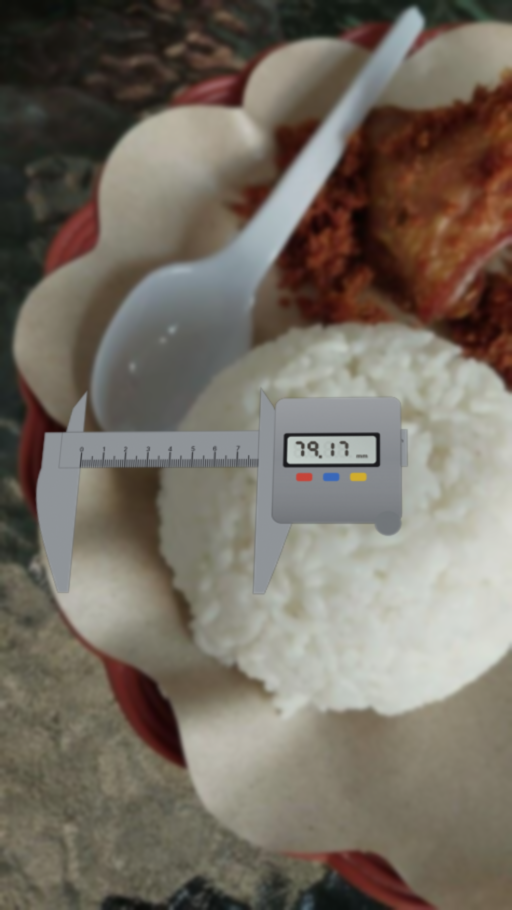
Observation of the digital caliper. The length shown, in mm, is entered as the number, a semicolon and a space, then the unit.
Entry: 79.17; mm
